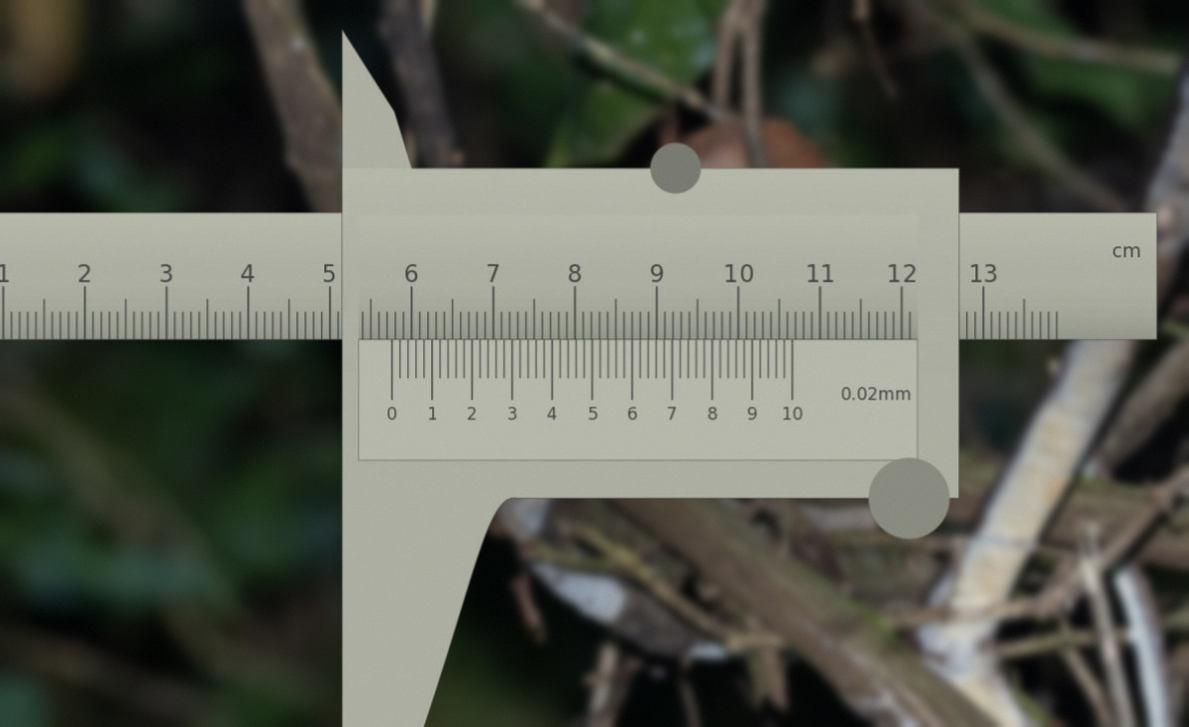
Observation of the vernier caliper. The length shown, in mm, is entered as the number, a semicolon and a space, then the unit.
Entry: 57.6; mm
